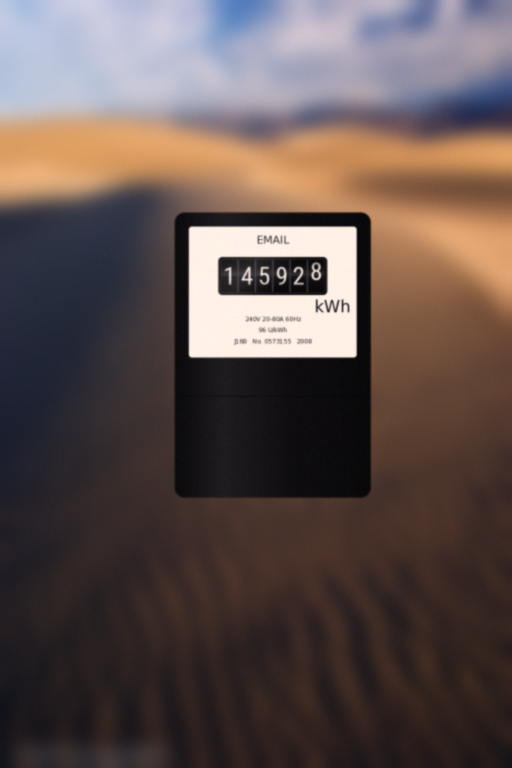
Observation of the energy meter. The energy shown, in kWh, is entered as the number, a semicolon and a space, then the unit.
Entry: 145928; kWh
